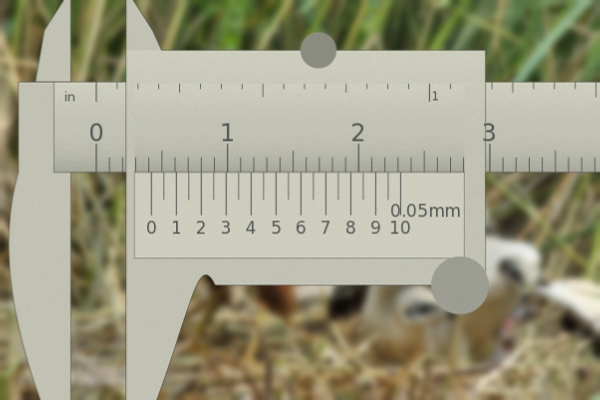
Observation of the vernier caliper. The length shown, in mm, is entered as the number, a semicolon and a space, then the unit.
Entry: 4.2; mm
